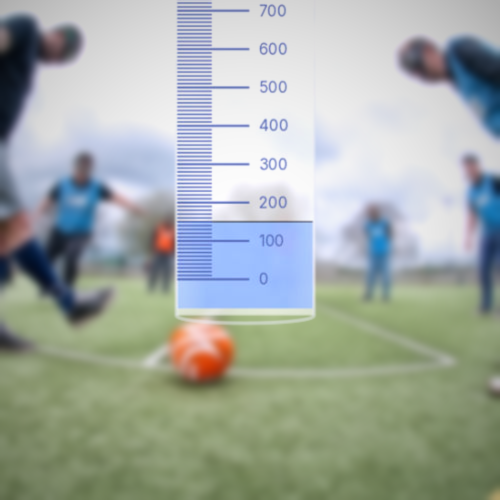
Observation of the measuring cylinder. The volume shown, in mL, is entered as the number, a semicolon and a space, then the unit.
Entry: 150; mL
